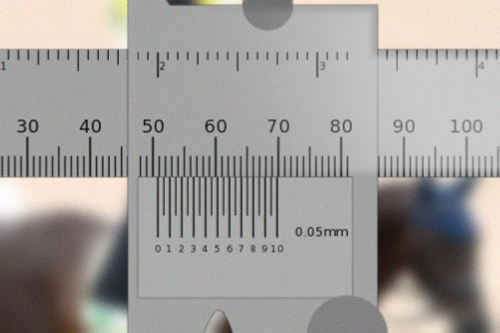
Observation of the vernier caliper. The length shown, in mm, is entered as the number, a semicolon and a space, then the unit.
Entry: 50.8; mm
